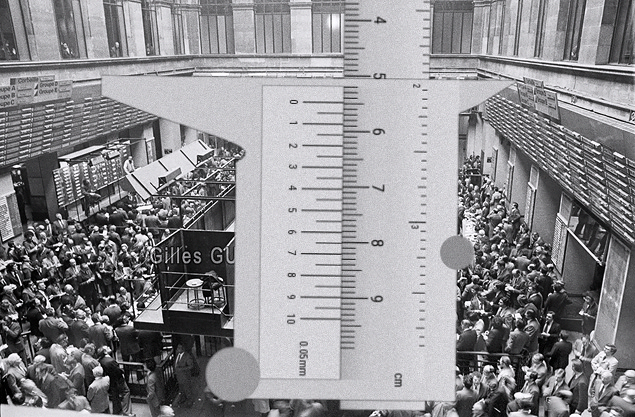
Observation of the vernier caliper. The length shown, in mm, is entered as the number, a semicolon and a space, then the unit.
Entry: 54.8; mm
